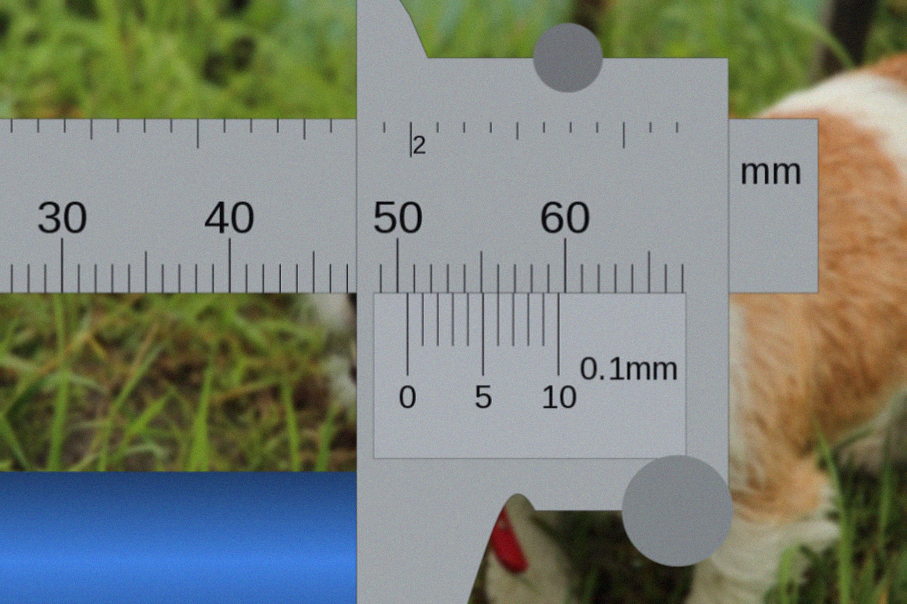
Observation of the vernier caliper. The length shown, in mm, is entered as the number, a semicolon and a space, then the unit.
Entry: 50.6; mm
